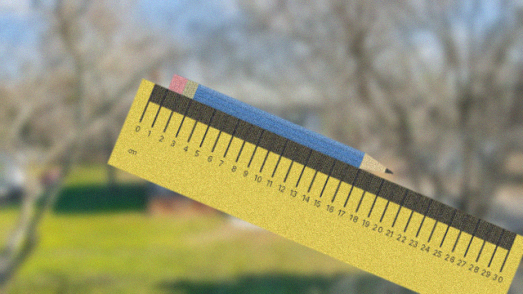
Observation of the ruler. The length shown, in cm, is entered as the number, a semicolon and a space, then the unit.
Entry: 18.5; cm
